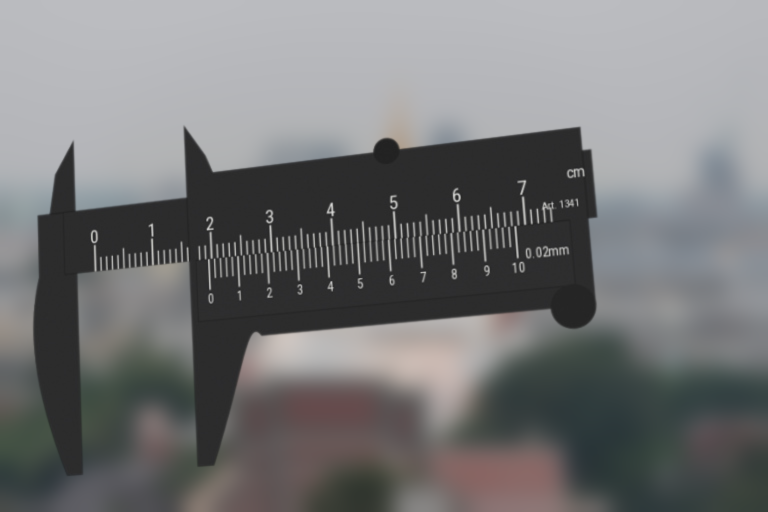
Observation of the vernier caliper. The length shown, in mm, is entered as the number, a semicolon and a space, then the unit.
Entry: 19.5; mm
